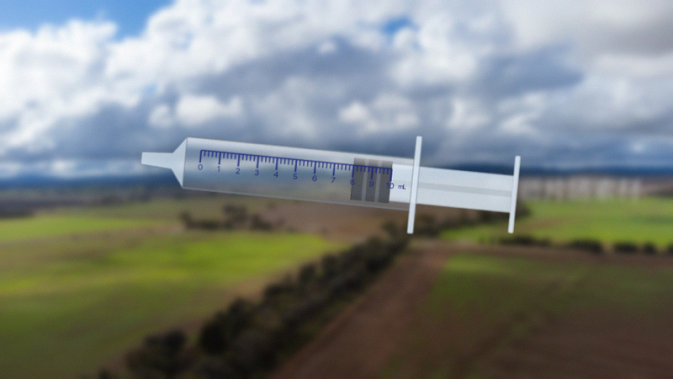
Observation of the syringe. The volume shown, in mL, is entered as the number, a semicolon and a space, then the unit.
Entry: 8; mL
